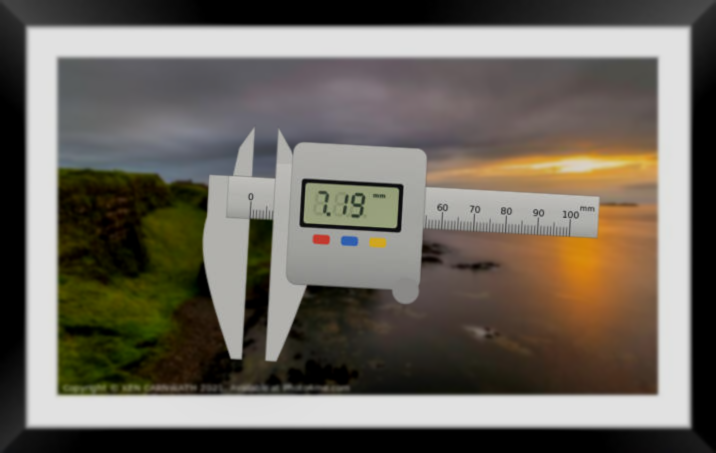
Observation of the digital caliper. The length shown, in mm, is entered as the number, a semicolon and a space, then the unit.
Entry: 7.19; mm
